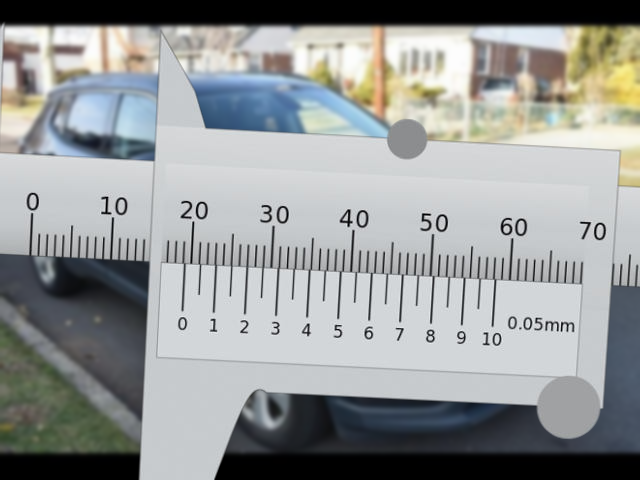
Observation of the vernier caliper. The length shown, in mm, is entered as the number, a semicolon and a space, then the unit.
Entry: 19.2; mm
